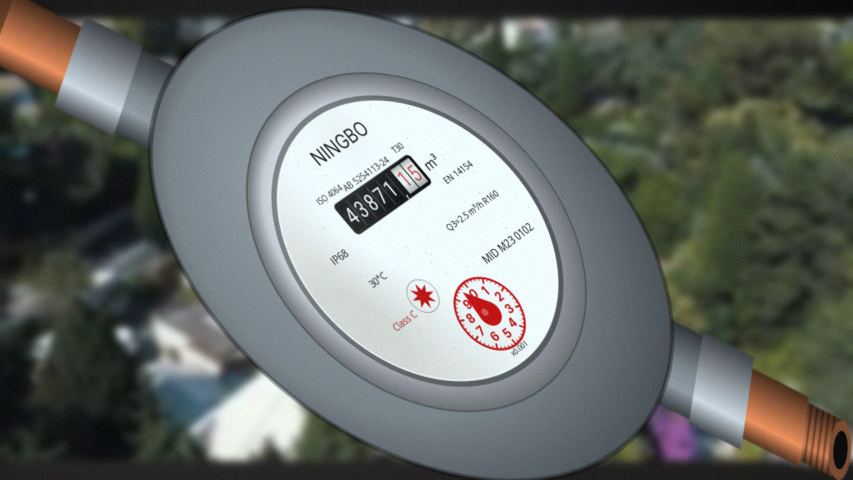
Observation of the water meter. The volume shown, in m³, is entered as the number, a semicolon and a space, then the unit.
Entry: 43871.149; m³
